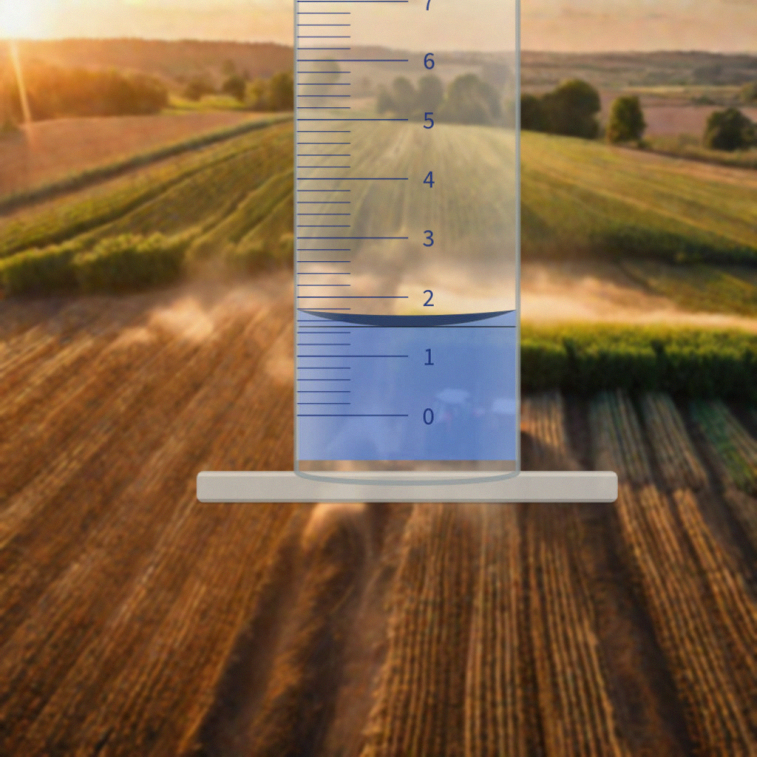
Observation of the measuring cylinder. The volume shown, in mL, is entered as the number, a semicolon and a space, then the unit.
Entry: 1.5; mL
